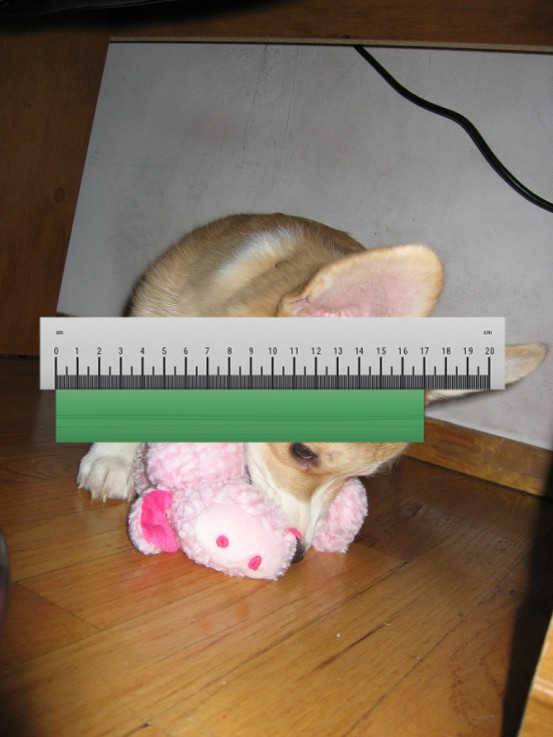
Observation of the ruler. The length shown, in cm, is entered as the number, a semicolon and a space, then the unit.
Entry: 17; cm
